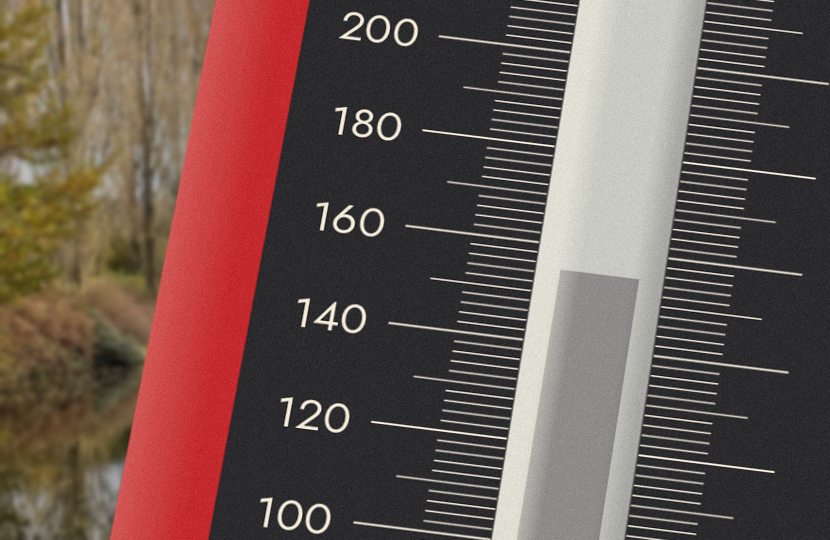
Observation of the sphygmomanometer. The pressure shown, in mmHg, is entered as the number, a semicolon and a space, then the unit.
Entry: 155; mmHg
